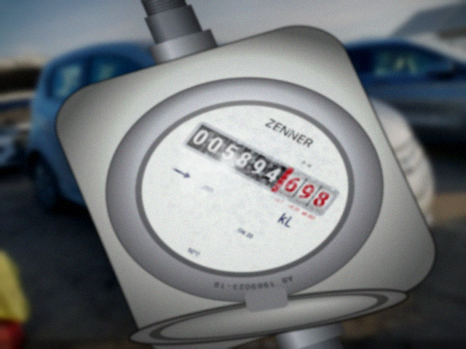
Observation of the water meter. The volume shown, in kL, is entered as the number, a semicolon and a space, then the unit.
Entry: 5894.698; kL
